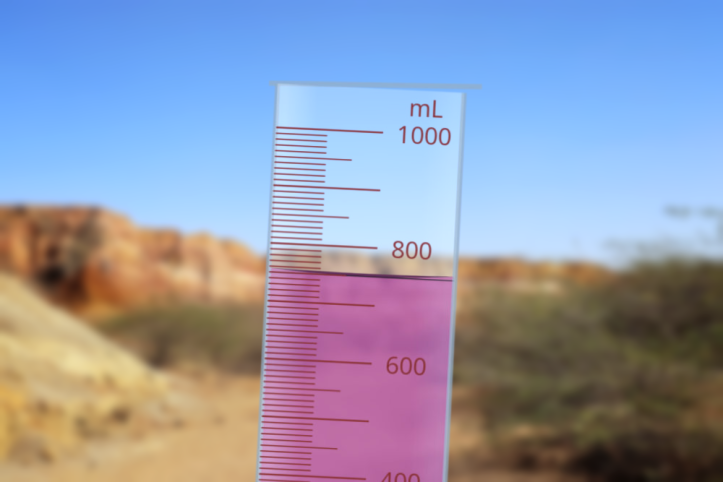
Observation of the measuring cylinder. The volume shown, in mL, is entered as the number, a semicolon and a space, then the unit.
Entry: 750; mL
